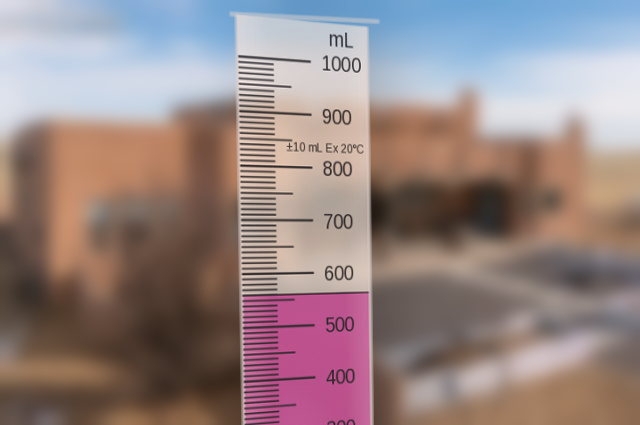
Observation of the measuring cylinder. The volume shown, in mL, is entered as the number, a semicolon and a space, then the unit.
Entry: 560; mL
